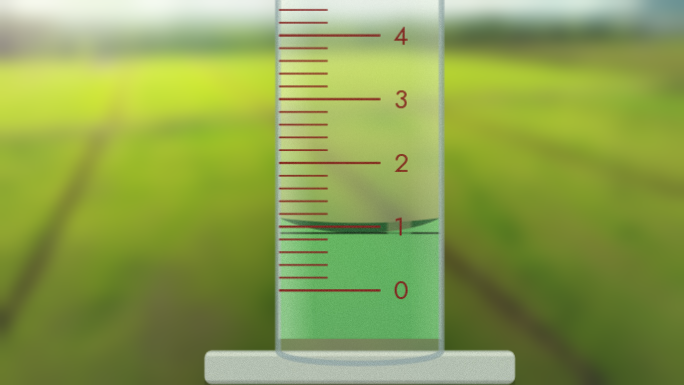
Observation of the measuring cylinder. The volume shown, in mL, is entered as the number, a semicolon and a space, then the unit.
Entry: 0.9; mL
